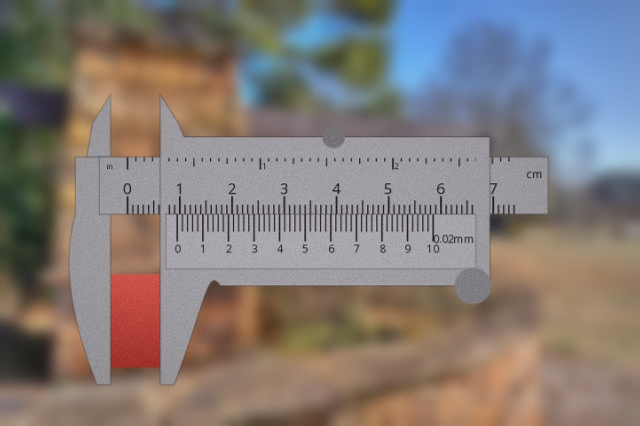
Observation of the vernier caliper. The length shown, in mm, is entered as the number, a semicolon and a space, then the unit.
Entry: 9.5; mm
